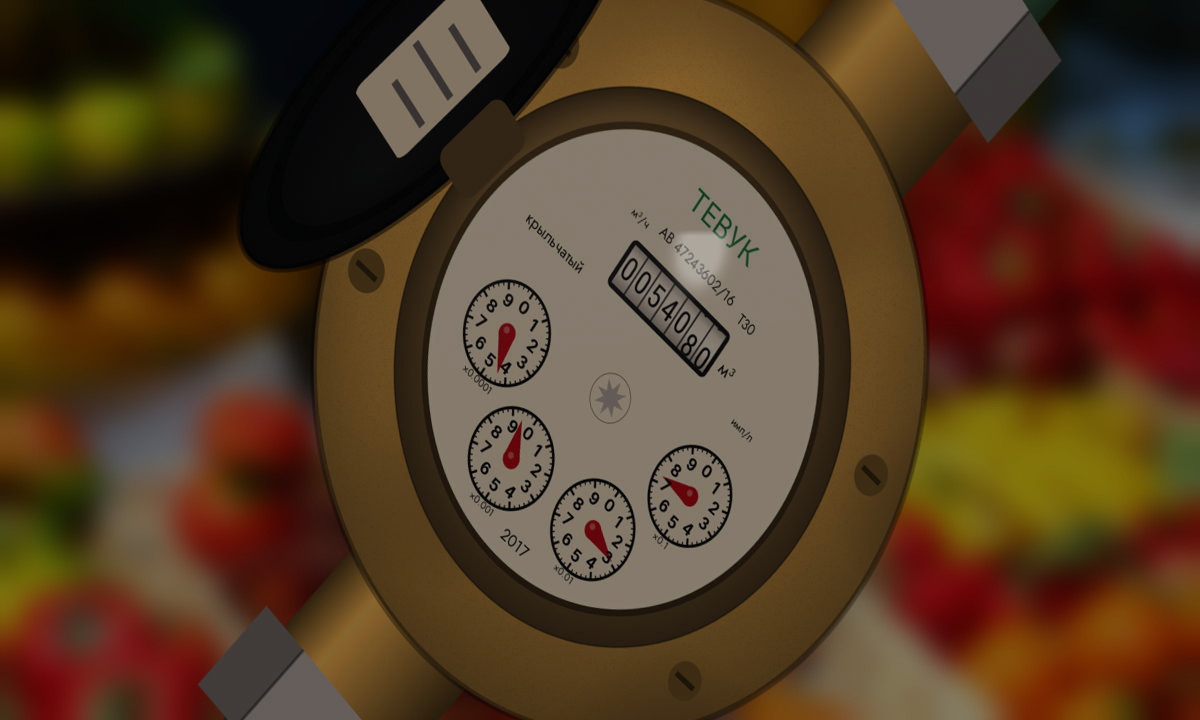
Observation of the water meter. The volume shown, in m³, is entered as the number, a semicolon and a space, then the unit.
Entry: 54079.7294; m³
